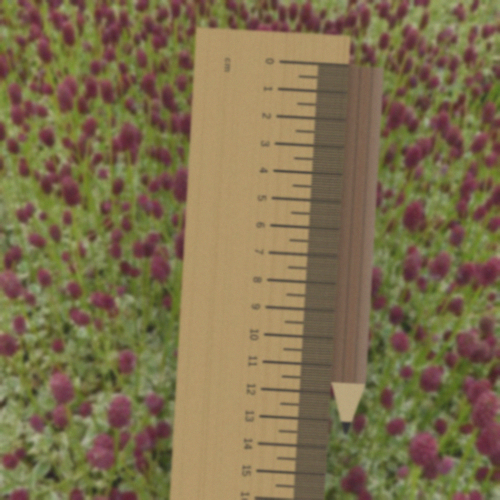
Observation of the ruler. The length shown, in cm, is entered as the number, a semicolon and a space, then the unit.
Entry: 13.5; cm
